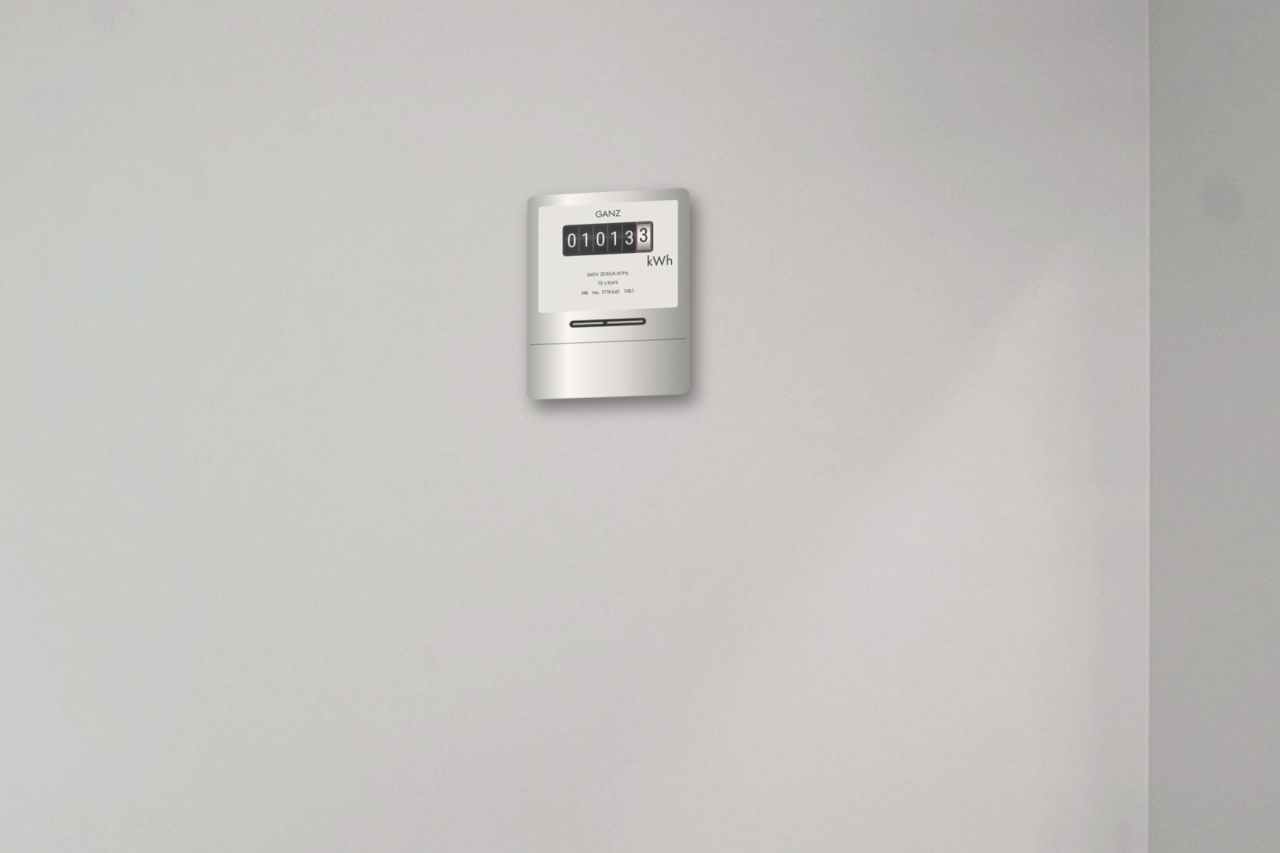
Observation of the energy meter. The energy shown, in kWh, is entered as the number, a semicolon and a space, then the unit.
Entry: 1013.3; kWh
